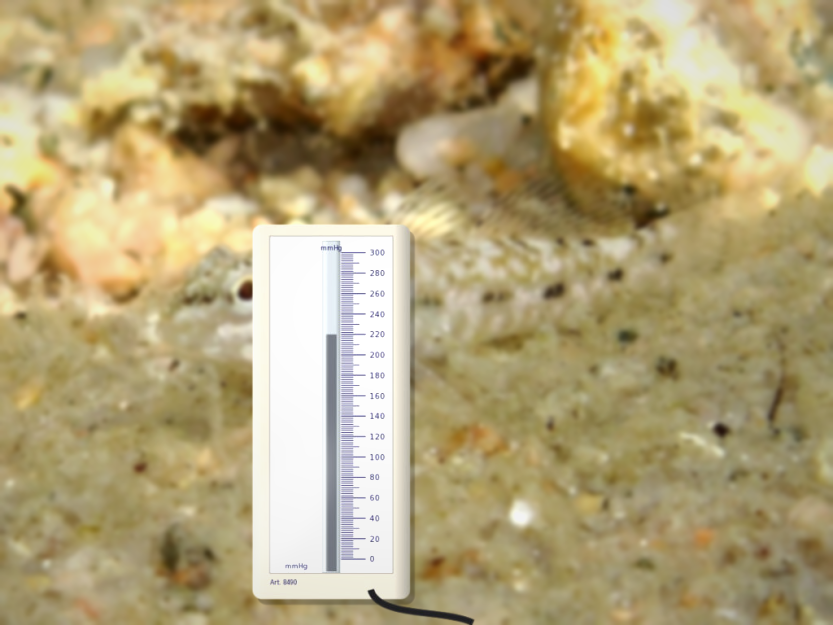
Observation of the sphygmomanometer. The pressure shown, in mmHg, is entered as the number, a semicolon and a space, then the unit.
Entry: 220; mmHg
